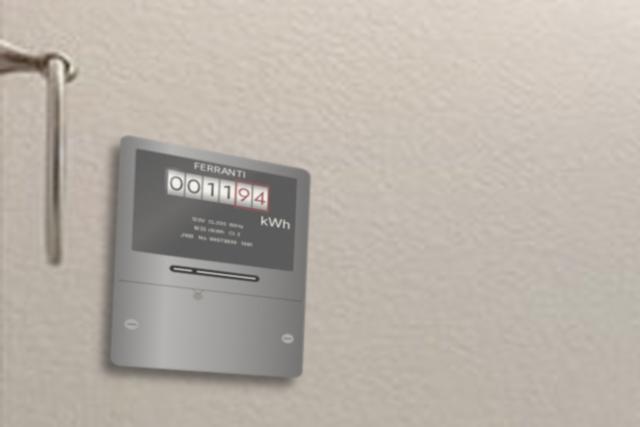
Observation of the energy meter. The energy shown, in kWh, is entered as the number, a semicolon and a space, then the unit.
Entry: 11.94; kWh
